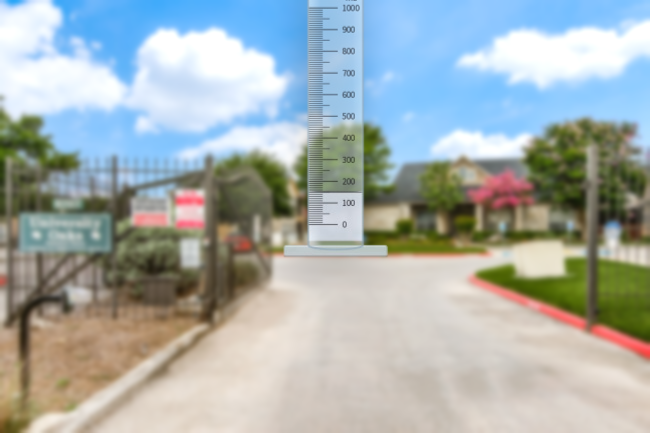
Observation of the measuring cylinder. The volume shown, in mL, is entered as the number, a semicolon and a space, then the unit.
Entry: 150; mL
